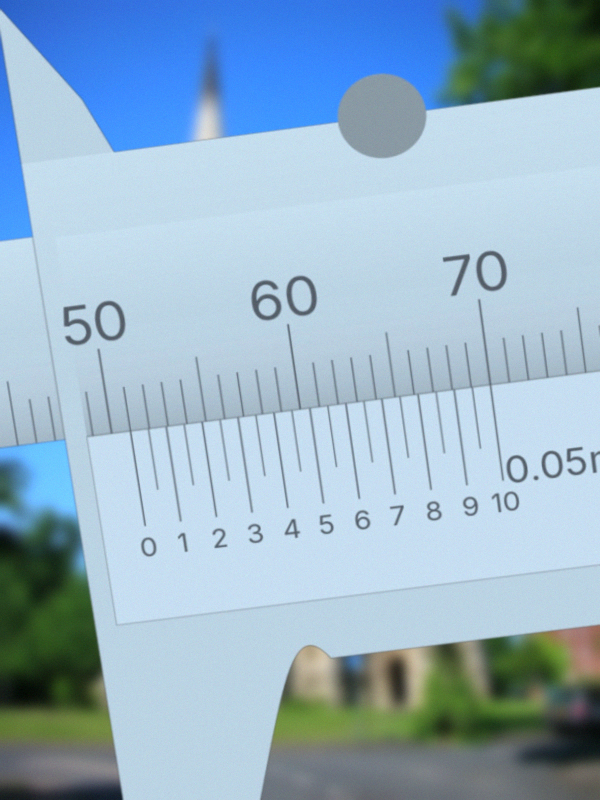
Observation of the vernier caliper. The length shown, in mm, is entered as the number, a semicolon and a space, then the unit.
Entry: 51.0; mm
